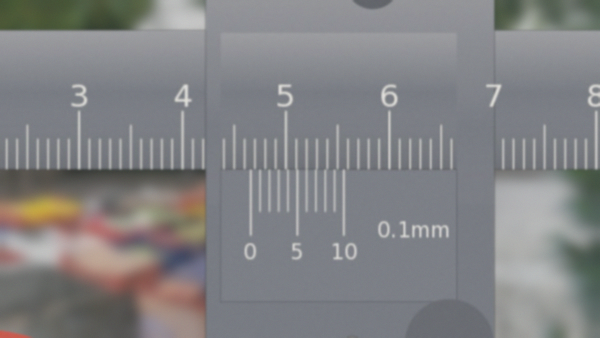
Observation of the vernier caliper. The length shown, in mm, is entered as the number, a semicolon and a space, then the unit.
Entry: 46.6; mm
